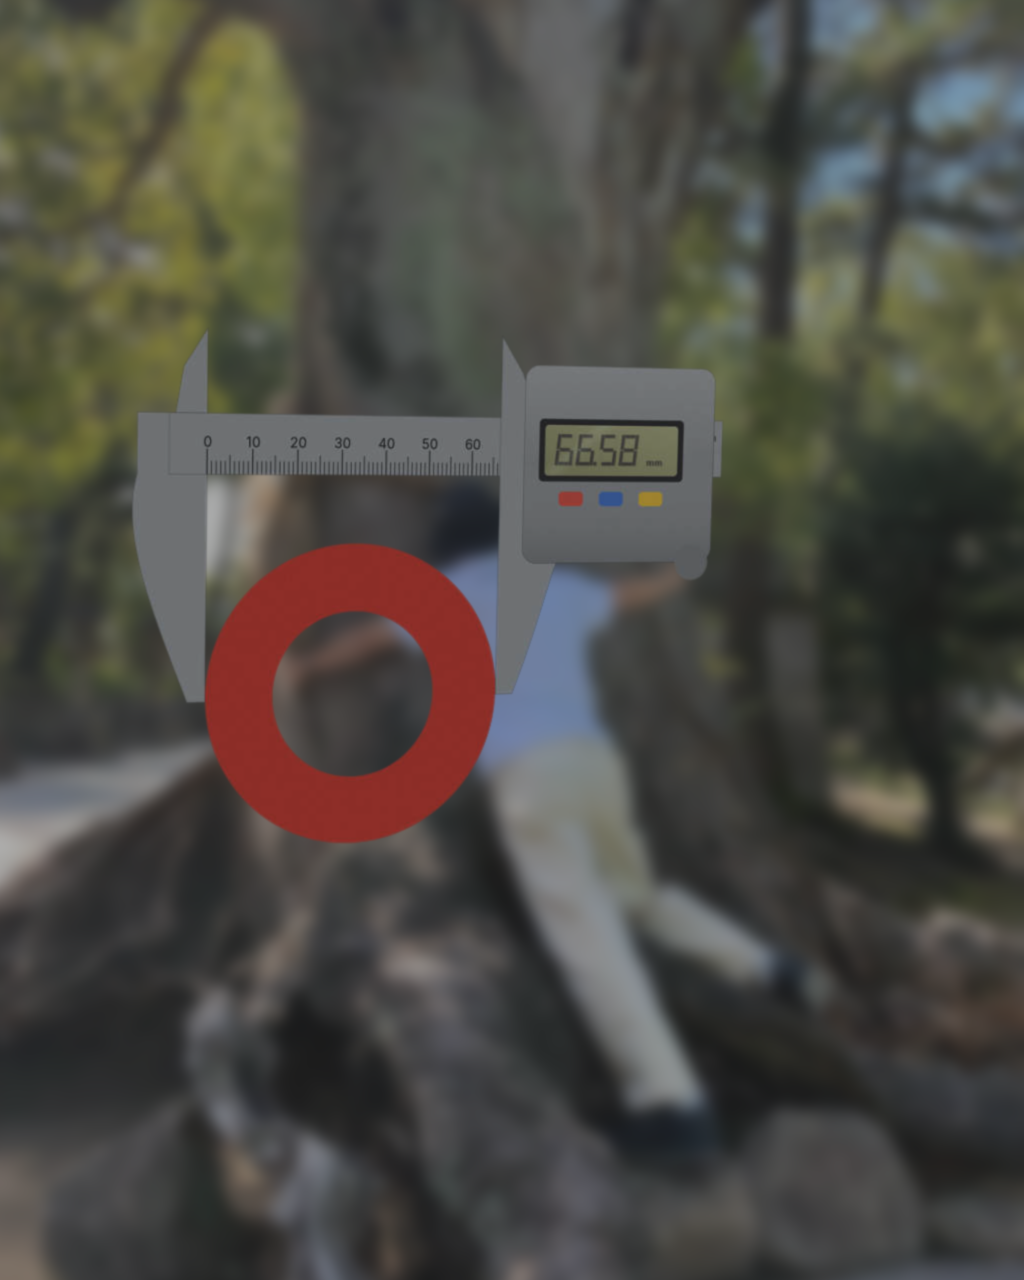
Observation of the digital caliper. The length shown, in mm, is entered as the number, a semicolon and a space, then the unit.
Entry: 66.58; mm
